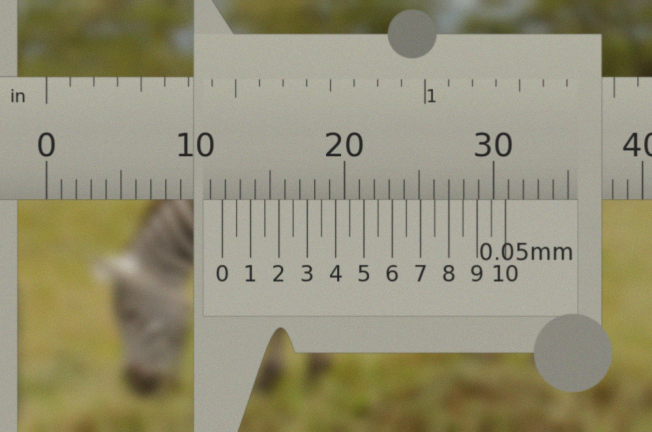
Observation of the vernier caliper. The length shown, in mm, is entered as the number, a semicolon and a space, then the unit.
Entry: 11.8; mm
